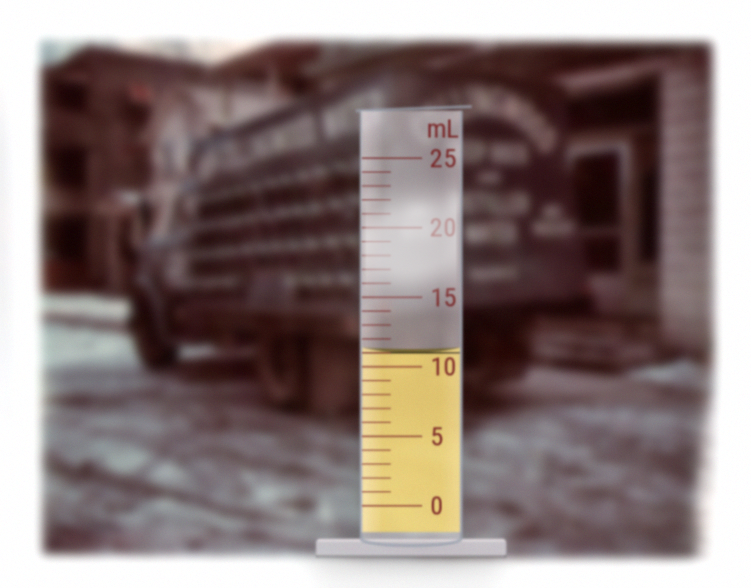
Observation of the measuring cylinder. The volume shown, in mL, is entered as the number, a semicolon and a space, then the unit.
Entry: 11; mL
